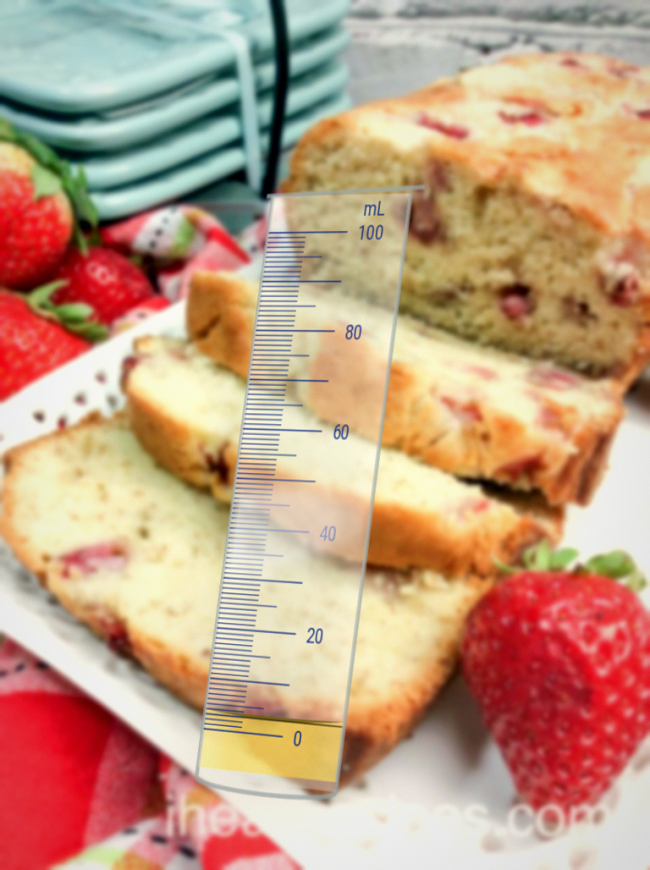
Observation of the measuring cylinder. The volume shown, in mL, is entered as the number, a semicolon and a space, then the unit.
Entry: 3; mL
